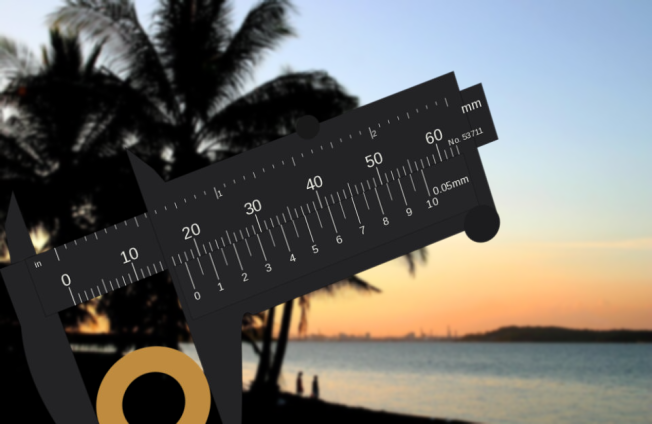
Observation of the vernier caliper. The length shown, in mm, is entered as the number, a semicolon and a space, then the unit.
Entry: 17.6; mm
